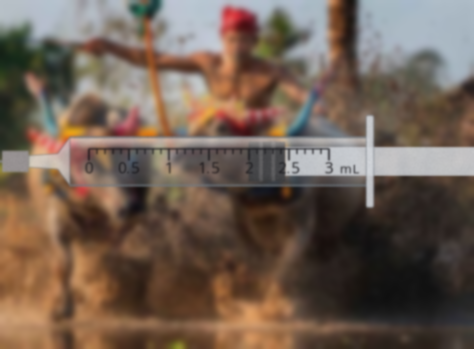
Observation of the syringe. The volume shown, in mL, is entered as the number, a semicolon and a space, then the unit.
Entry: 2; mL
